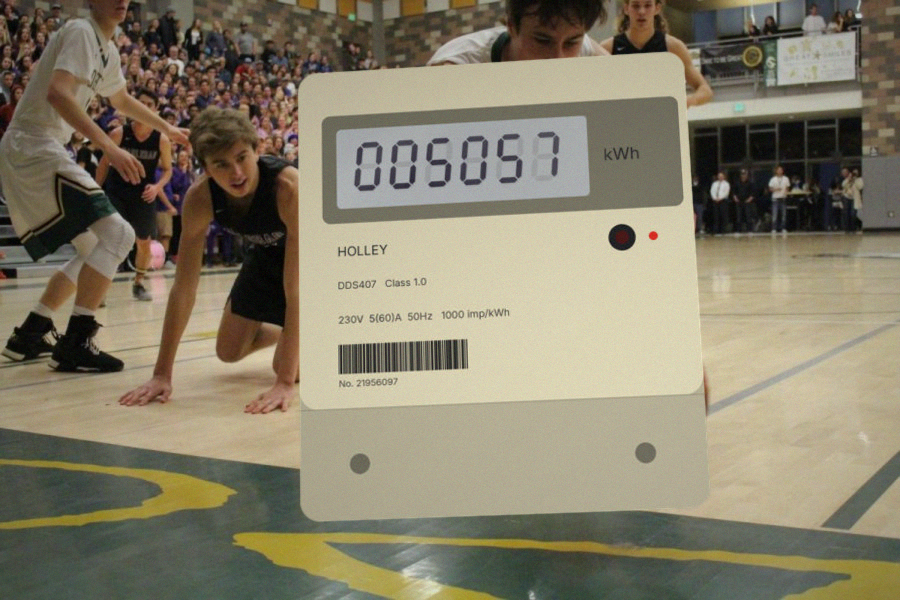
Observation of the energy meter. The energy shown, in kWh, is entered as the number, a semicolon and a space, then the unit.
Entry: 5057; kWh
